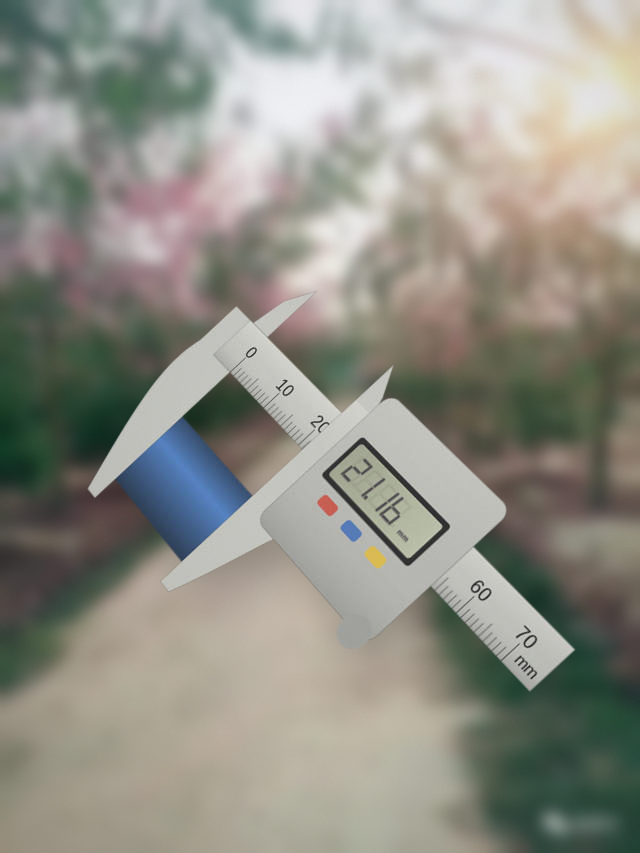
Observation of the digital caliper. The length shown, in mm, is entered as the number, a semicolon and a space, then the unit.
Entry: 21.16; mm
